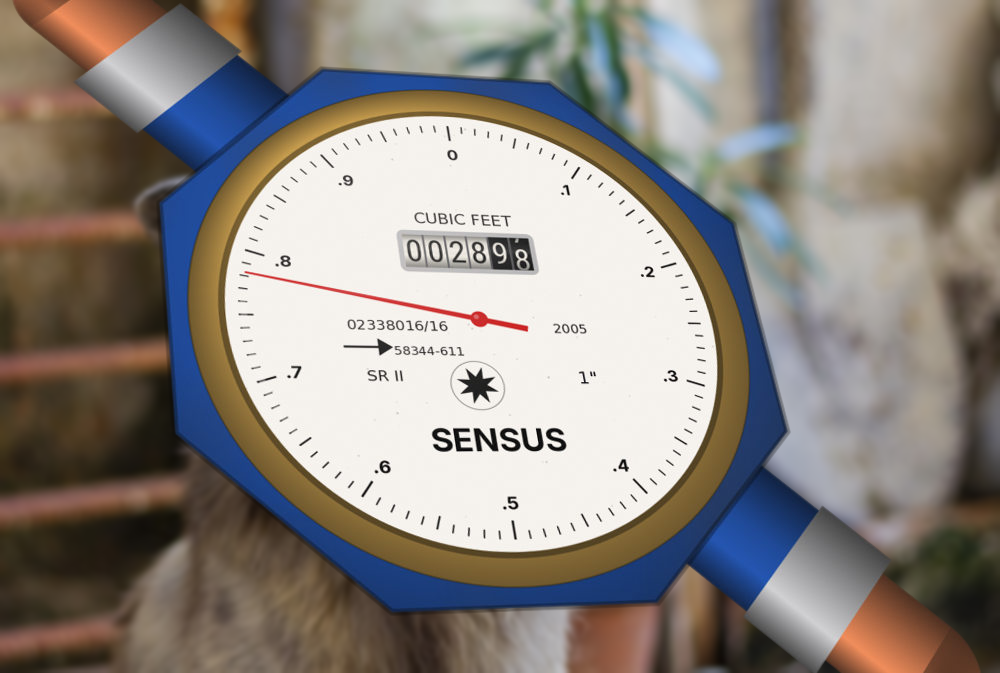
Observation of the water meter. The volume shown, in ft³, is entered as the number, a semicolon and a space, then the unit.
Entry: 2897.78; ft³
